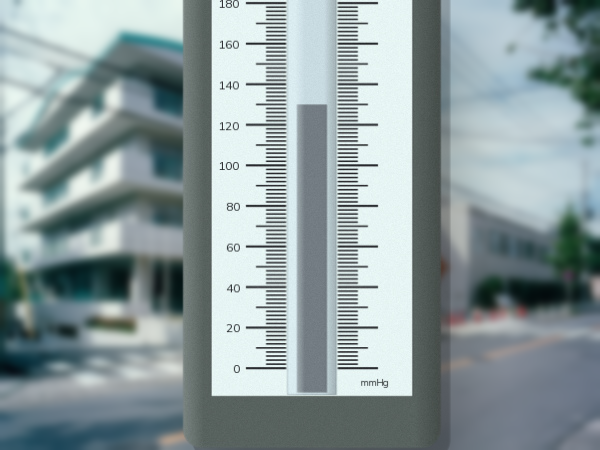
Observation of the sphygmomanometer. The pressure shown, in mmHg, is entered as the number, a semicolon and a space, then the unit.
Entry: 130; mmHg
